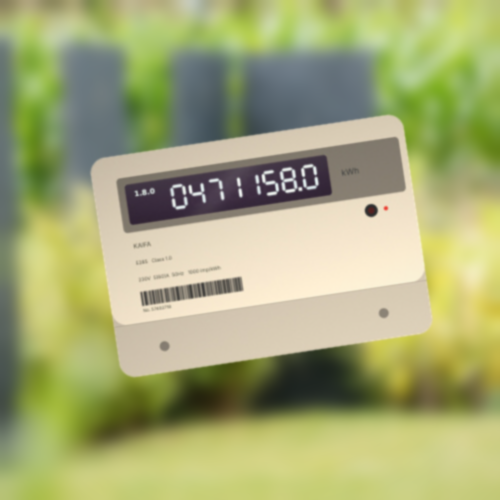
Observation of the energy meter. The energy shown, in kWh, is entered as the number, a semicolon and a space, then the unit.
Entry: 471158.0; kWh
